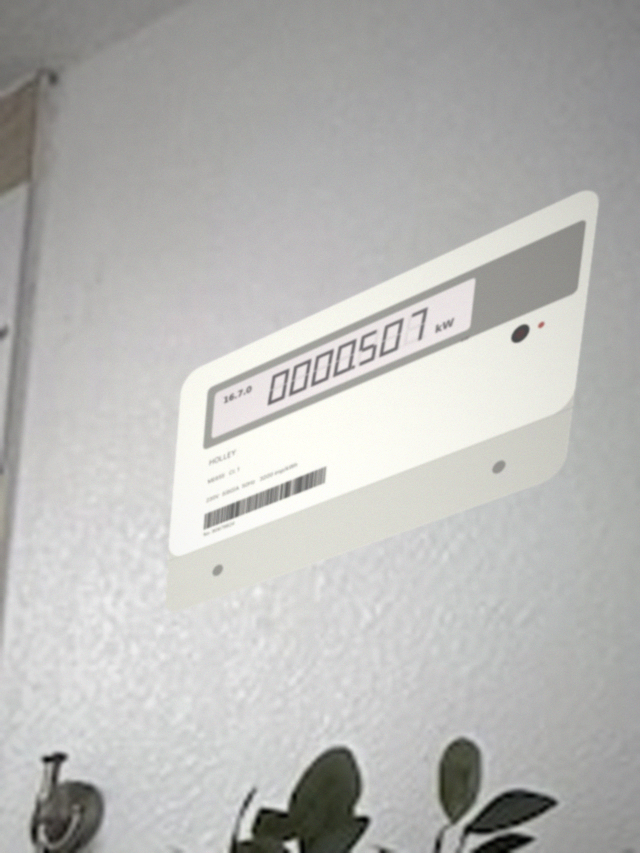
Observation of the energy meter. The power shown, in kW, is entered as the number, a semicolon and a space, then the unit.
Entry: 0.507; kW
